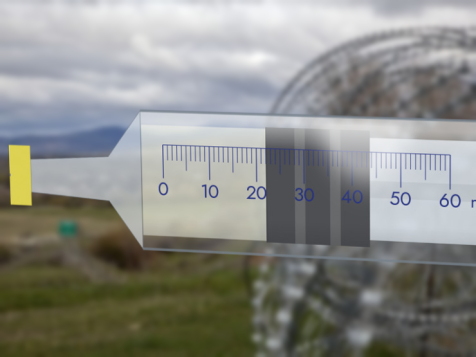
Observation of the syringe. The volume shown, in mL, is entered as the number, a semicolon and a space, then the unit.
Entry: 22; mL
